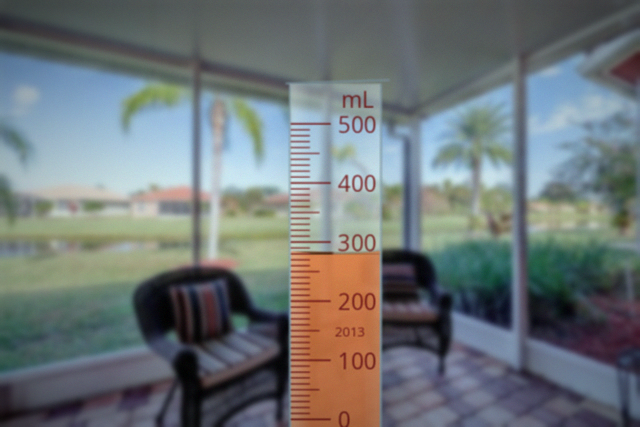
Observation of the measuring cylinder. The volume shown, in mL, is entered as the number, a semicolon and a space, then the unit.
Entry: 280; mL
